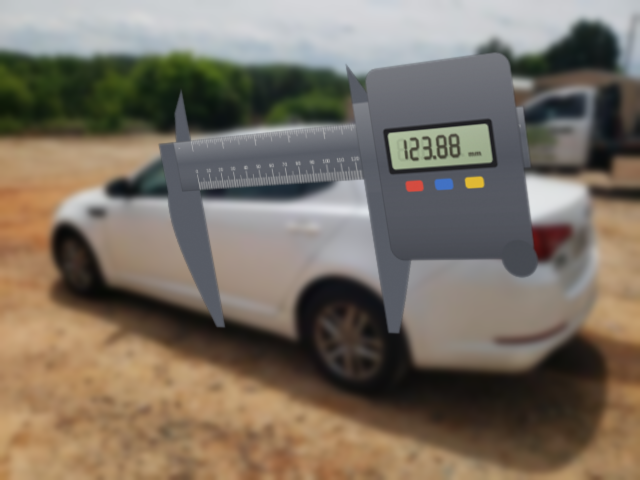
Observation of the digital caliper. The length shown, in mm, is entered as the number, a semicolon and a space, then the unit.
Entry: 123.88; mm
